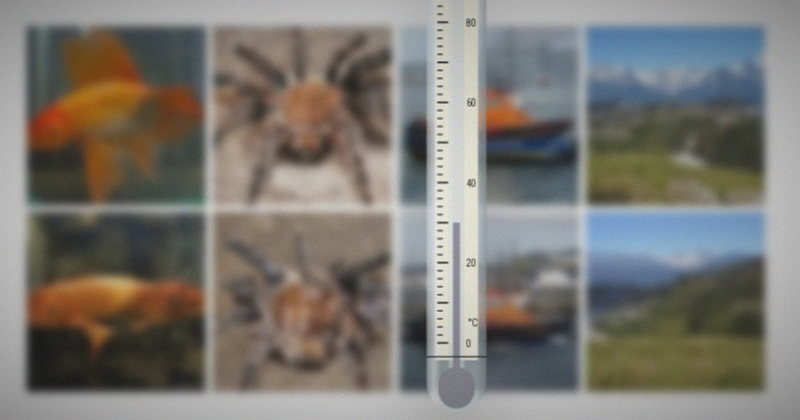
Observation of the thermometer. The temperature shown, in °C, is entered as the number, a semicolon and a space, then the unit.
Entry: 30; °C
